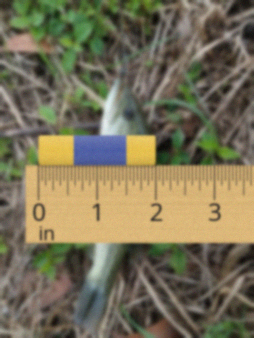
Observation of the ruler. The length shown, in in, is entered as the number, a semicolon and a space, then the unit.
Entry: 2; in
